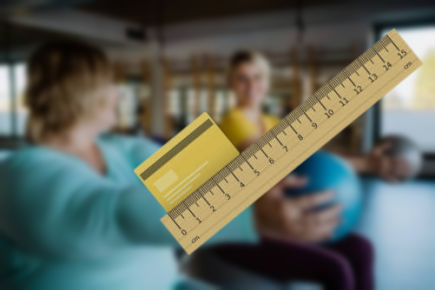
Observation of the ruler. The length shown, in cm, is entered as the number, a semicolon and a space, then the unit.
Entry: 5; cm
